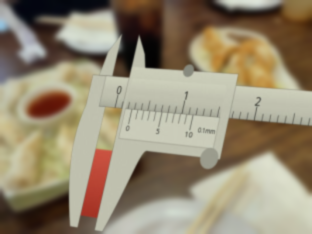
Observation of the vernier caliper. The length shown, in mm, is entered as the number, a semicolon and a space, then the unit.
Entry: 2.6; mm
